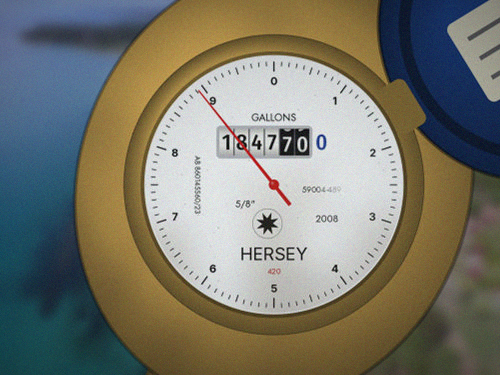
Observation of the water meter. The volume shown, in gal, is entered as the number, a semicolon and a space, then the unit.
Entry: 1847698.9; gal
